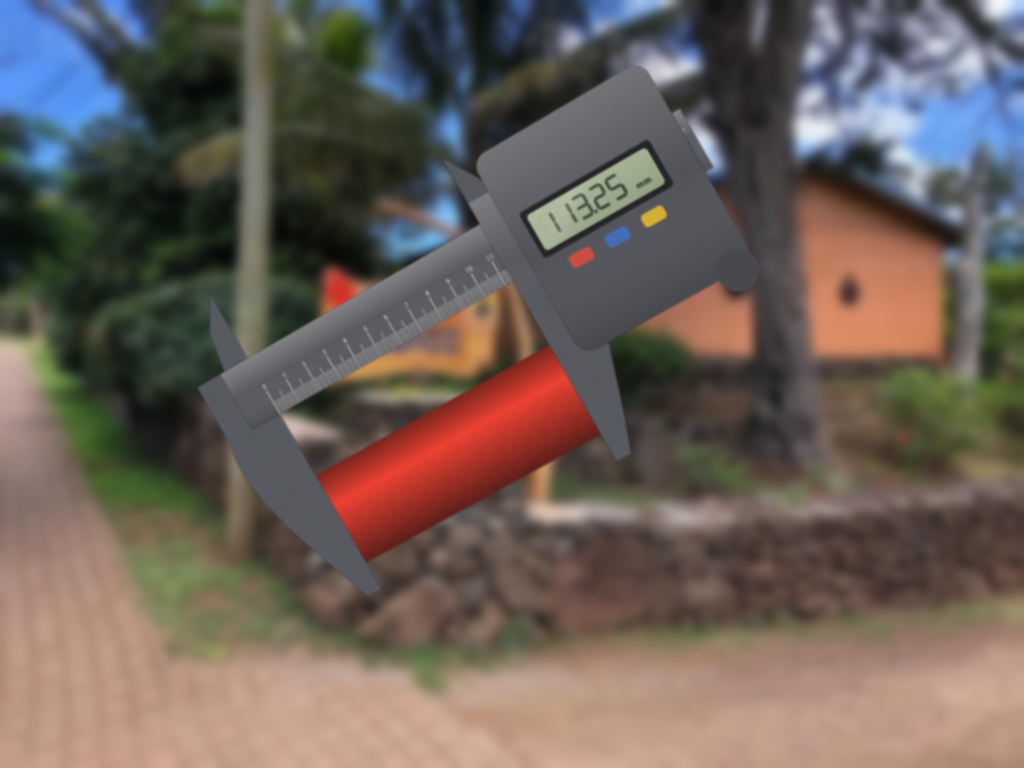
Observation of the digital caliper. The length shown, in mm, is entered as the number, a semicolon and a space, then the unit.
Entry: 113.25; mm
